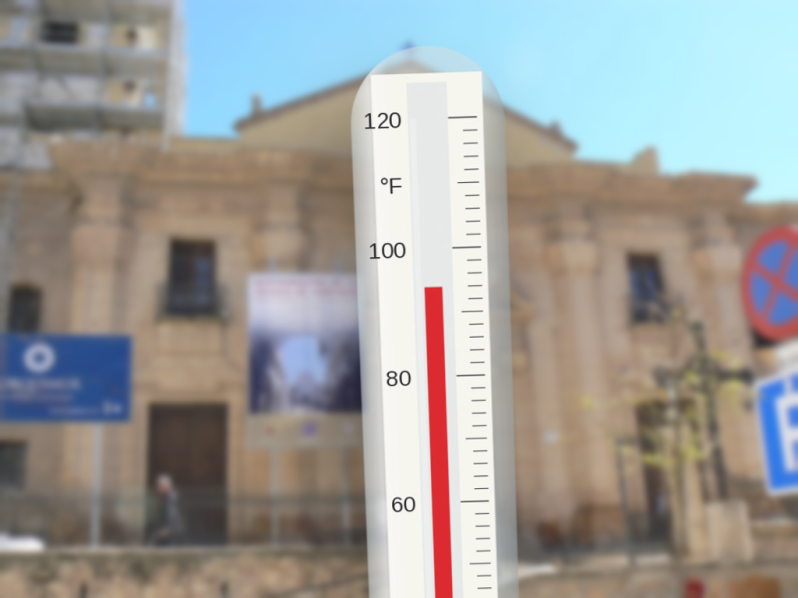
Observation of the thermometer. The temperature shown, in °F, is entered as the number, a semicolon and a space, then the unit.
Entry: 94; °F
